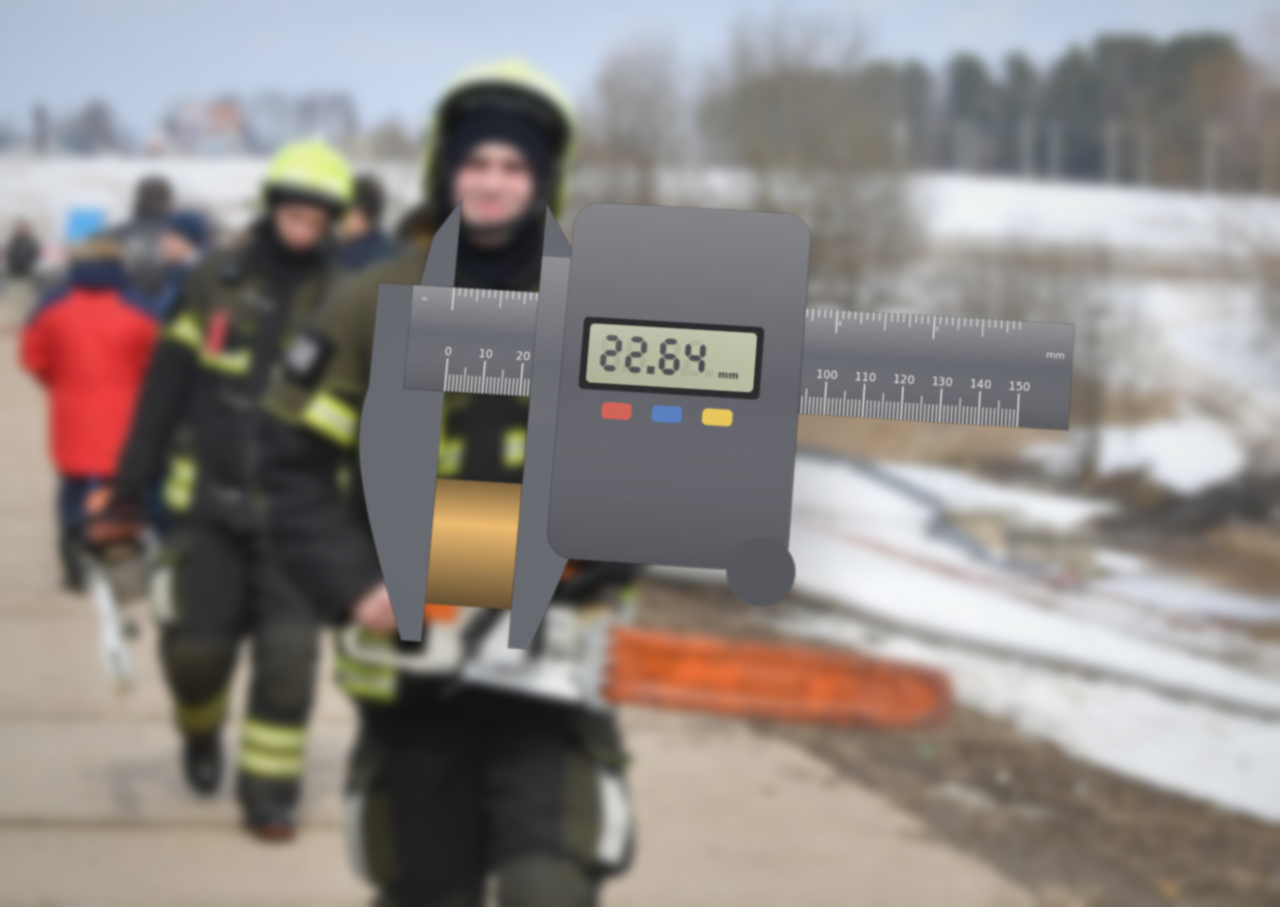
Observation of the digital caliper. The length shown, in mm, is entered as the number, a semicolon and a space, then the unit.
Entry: 22.64; mm
